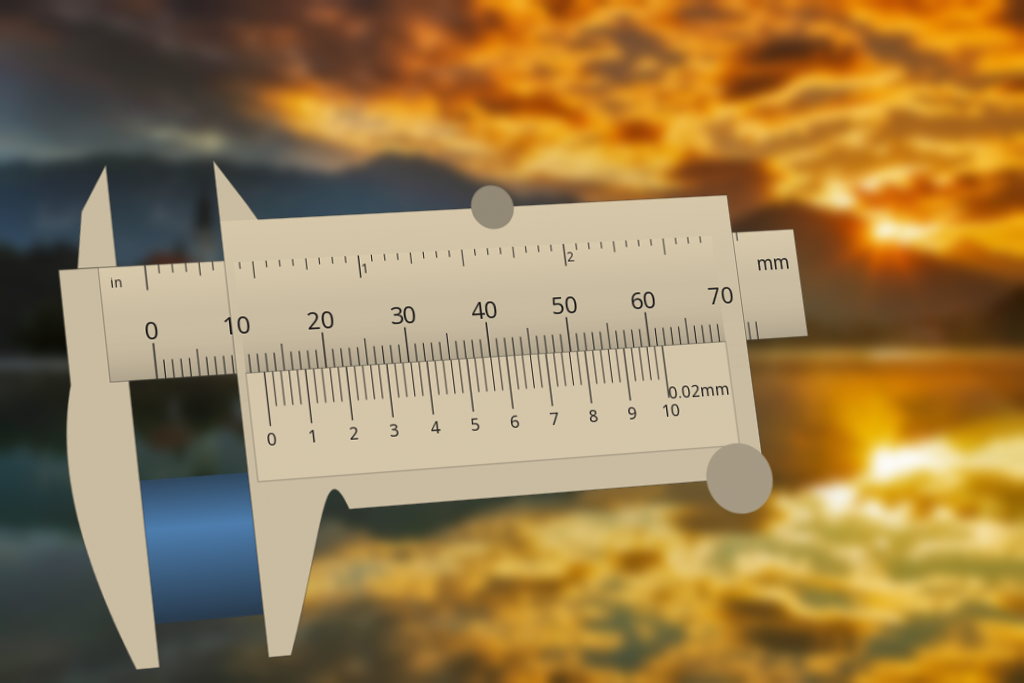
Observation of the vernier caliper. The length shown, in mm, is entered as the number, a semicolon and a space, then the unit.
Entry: 12.6; mm
